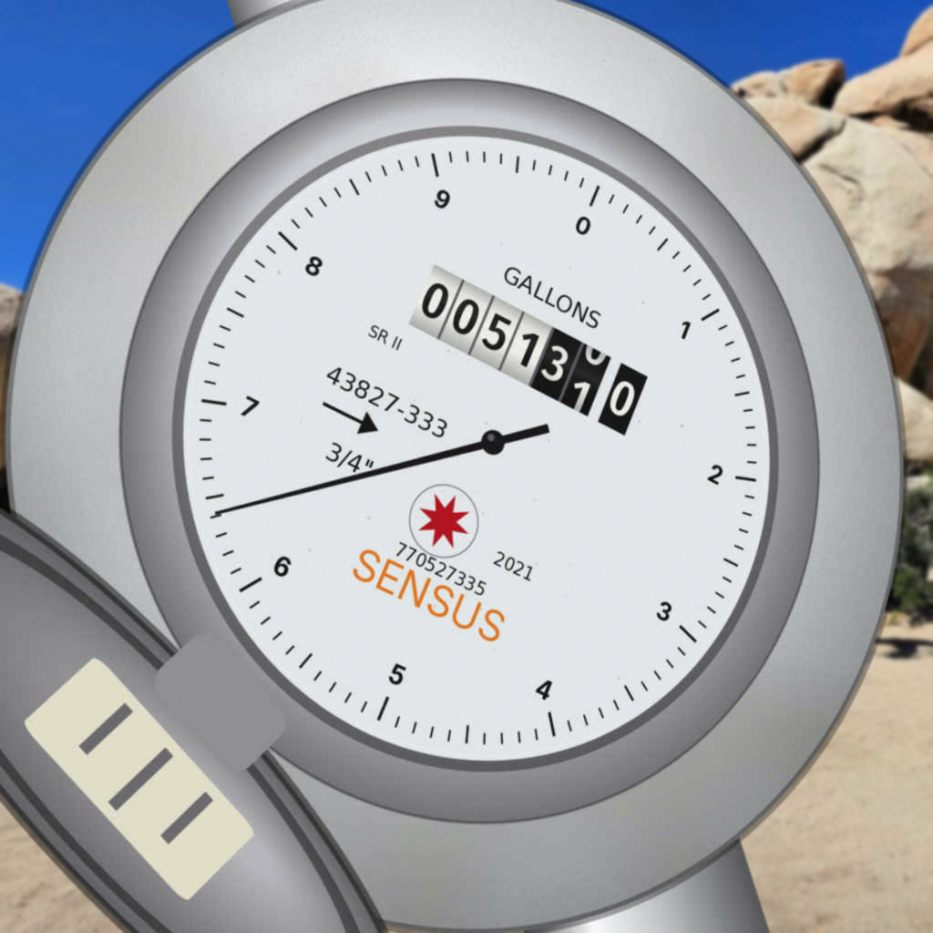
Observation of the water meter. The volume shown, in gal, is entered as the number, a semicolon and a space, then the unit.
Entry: 51306.4; gal
